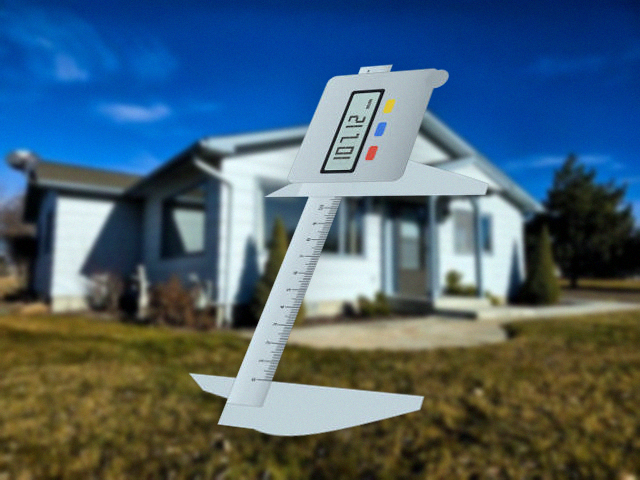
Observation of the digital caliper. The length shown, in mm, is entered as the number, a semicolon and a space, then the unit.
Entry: 107.12; mm
